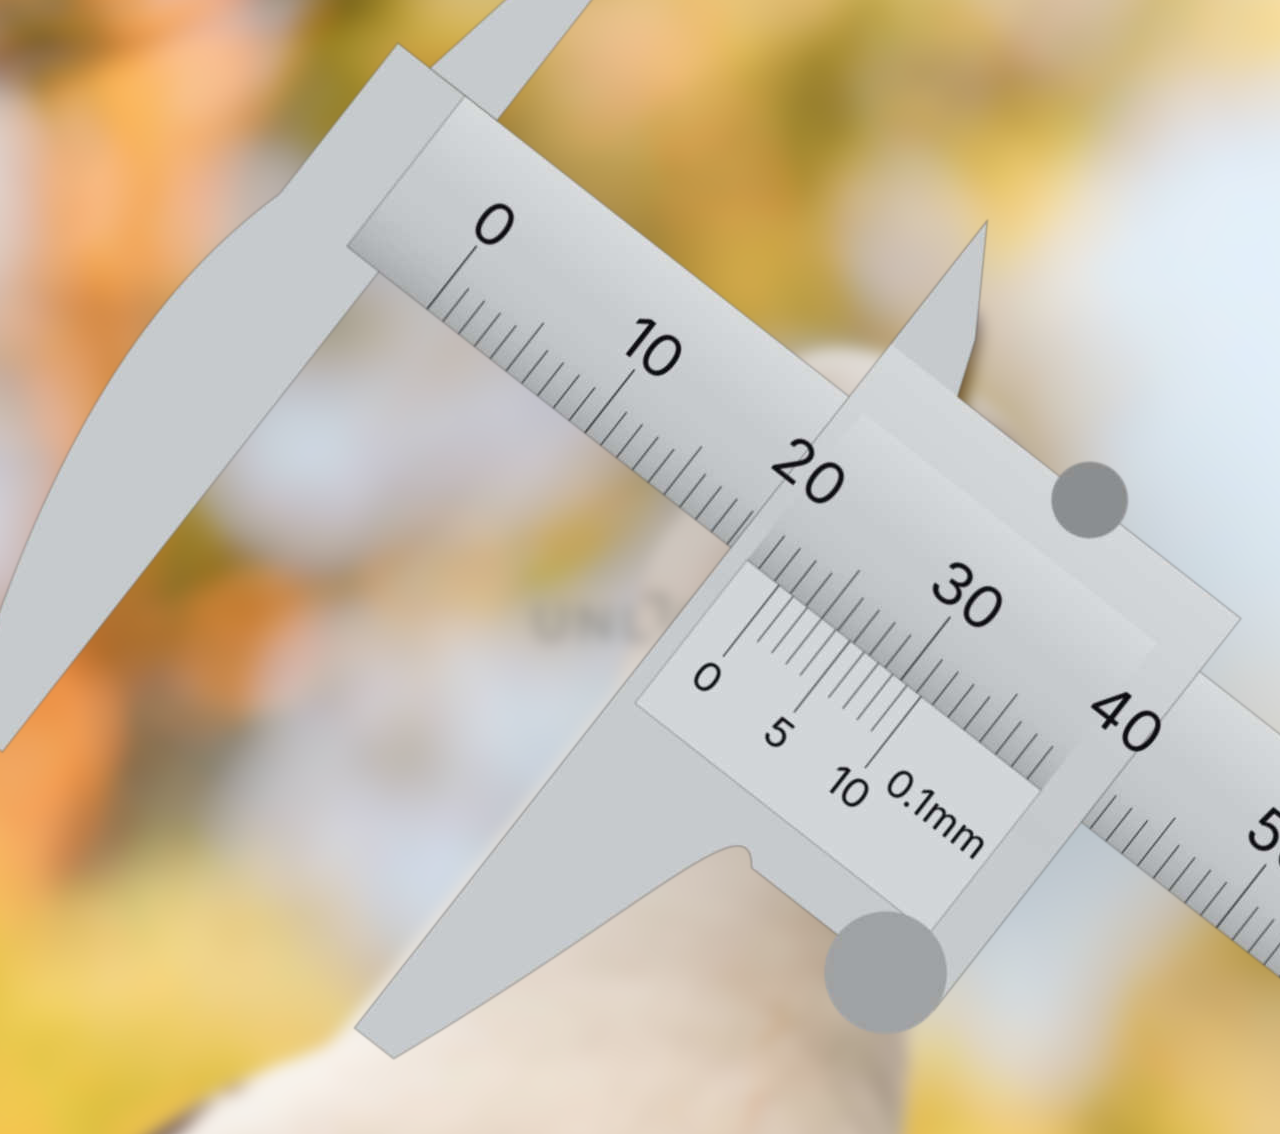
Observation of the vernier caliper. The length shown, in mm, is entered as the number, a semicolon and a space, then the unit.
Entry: 22.3; mm
